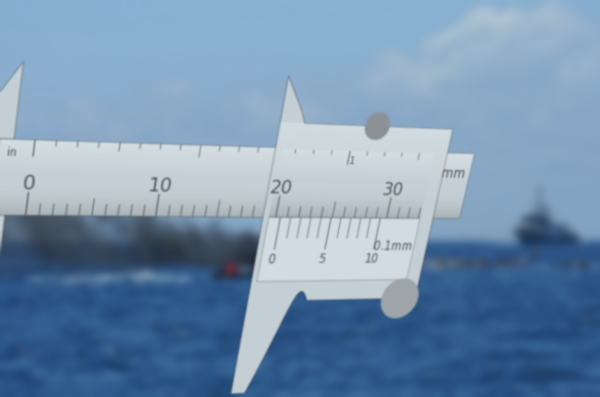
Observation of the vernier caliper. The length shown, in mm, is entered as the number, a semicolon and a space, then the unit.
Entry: 20.4; mm
